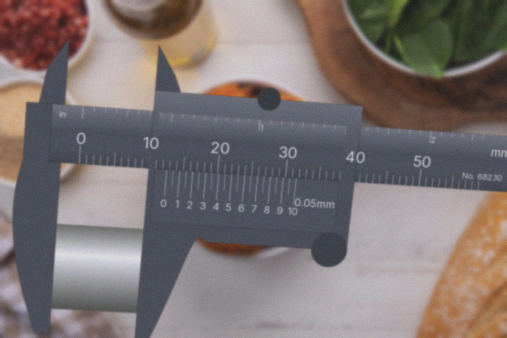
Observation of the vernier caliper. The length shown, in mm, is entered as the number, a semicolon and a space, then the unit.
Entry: 12.6; mm
